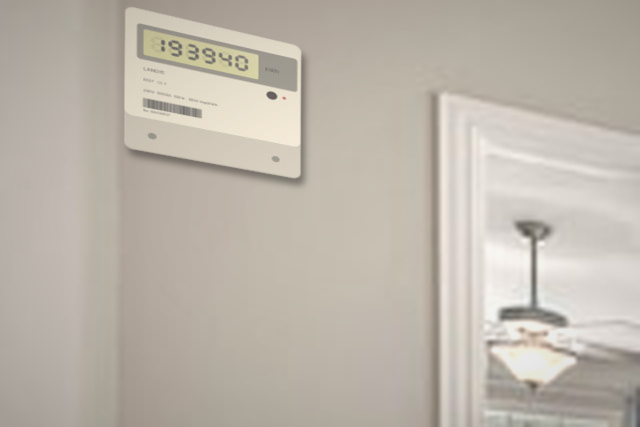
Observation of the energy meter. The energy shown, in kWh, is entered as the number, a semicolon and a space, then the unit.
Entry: 193940; kWh
